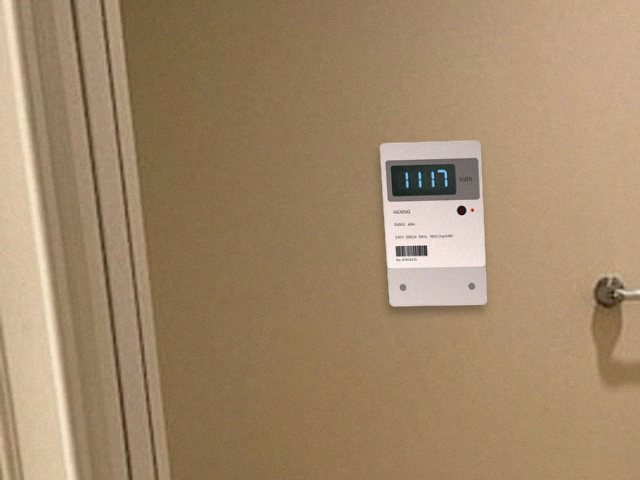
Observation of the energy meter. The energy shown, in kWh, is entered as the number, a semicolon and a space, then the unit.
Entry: 1117; kWh
